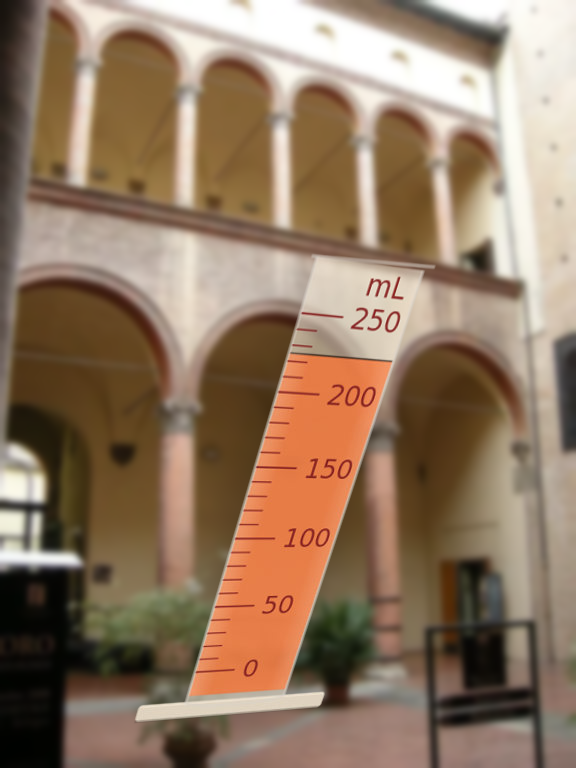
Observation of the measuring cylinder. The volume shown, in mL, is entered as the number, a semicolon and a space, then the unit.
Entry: 225; mL
